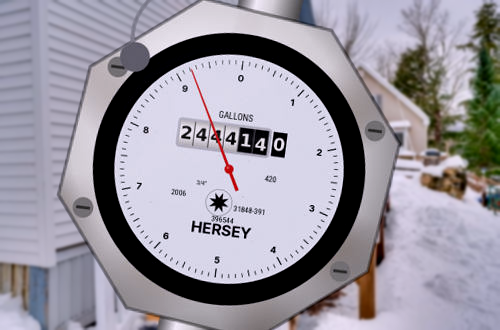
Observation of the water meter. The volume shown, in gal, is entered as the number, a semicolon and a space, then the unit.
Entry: 2444139.2; gal
